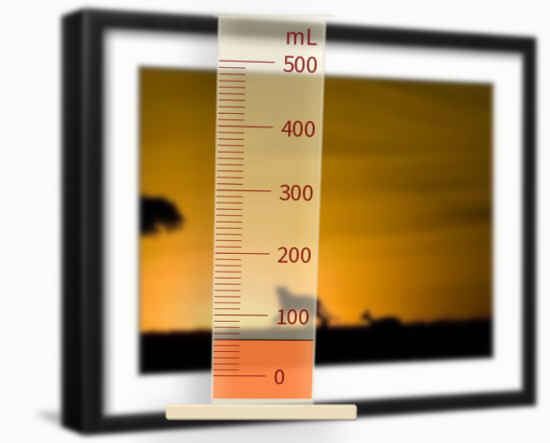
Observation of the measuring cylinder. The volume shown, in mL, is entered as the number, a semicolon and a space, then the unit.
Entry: 60; mL
